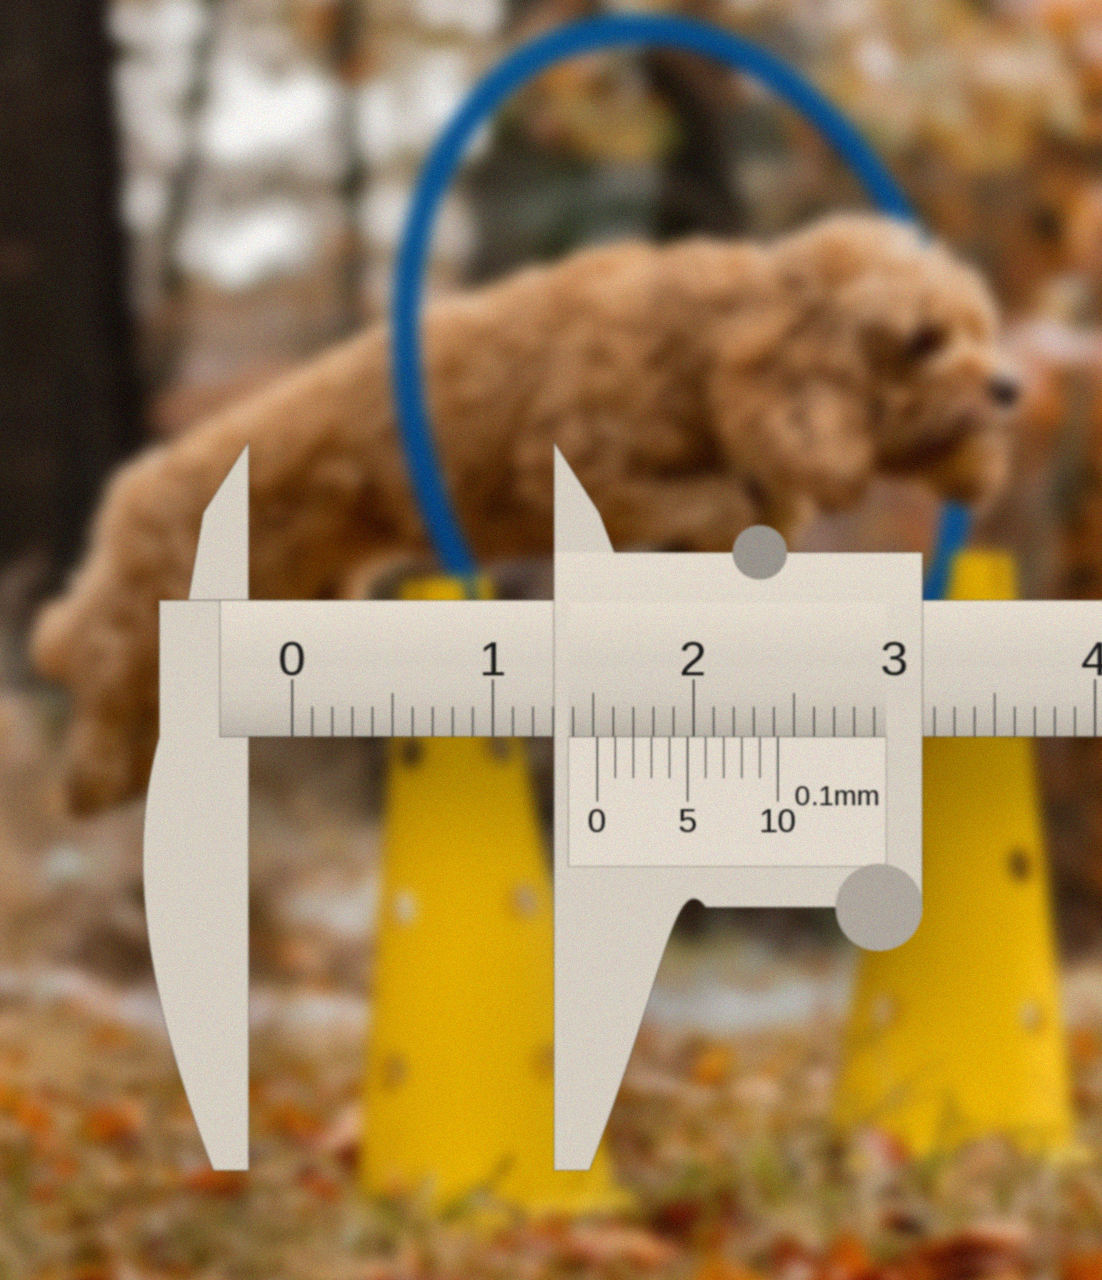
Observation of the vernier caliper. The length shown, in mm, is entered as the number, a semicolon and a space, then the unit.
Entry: 15.2; mm
